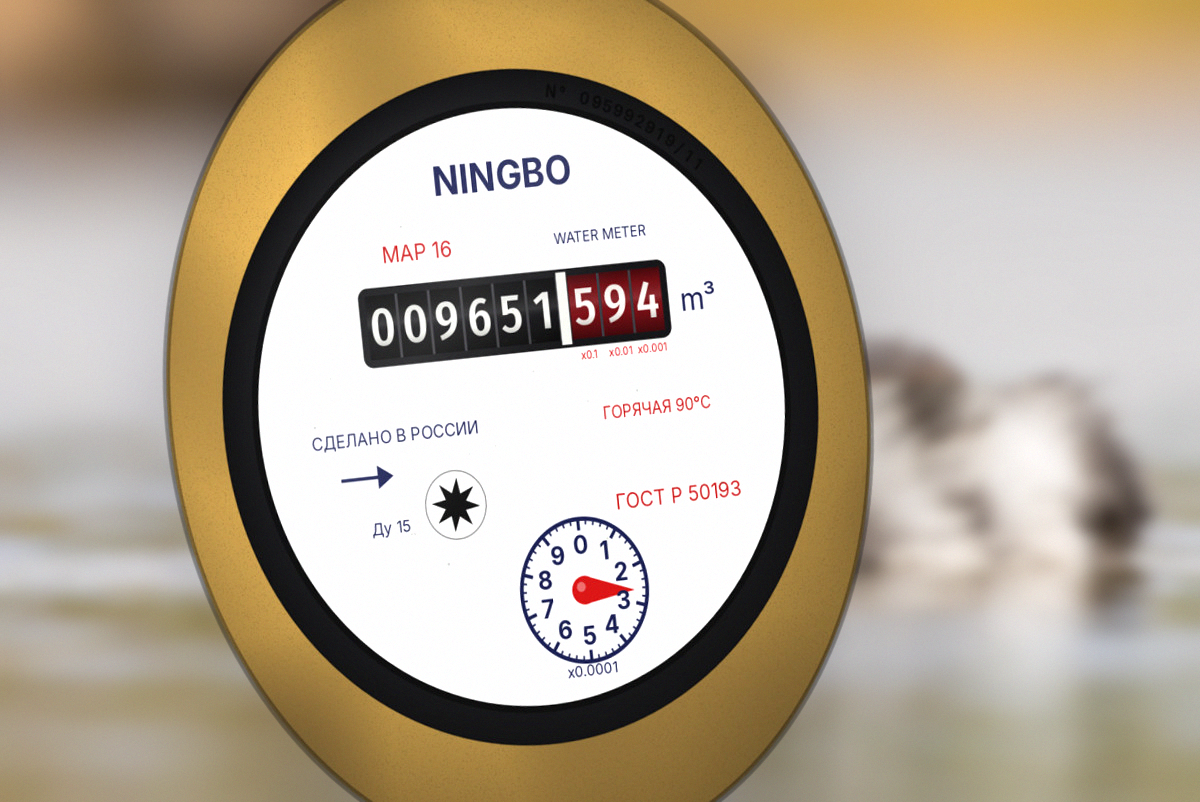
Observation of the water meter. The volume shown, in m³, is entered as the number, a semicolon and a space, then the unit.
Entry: 9651.5942; m³
